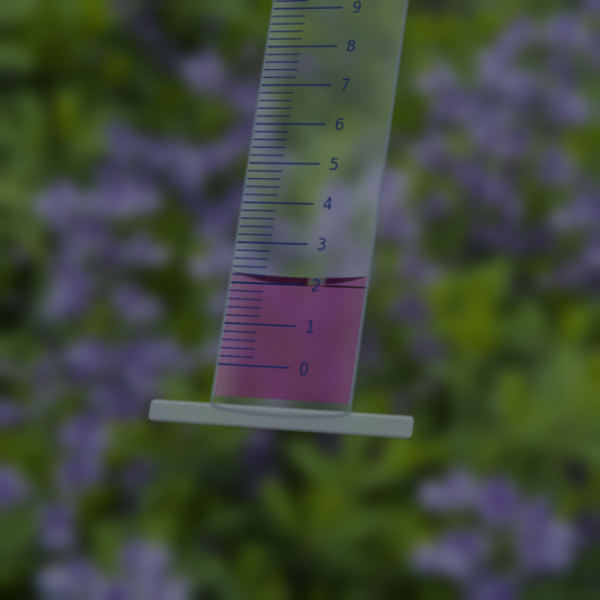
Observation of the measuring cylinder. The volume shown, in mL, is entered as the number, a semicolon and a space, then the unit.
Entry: 2; mL
